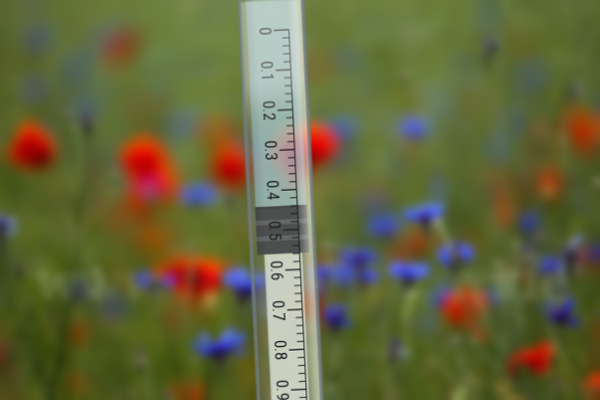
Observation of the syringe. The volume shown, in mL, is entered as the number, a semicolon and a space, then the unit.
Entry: 0.44; mL
